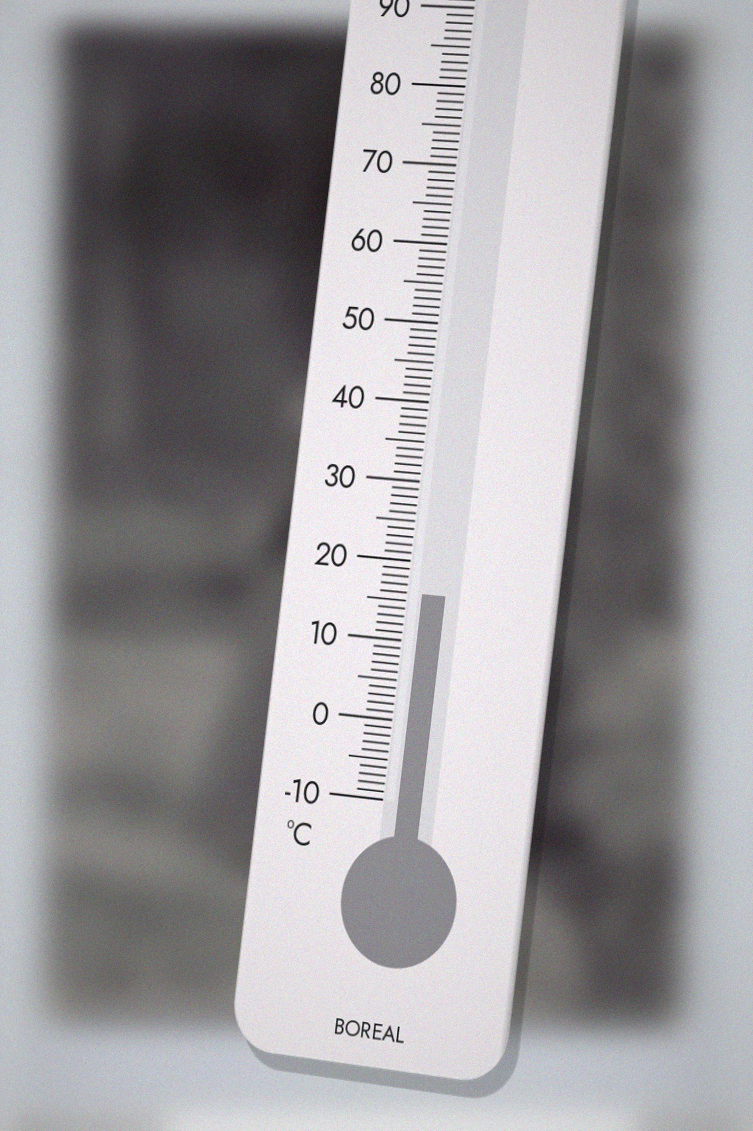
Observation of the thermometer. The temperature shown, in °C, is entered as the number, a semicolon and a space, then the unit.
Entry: 16; °C
